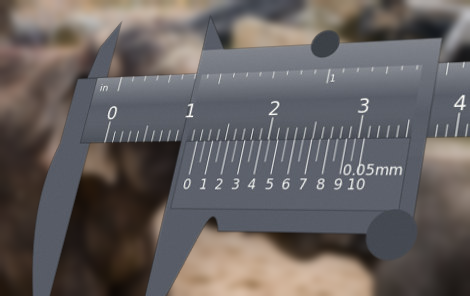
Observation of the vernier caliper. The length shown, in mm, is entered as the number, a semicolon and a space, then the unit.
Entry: 11.6; mm
